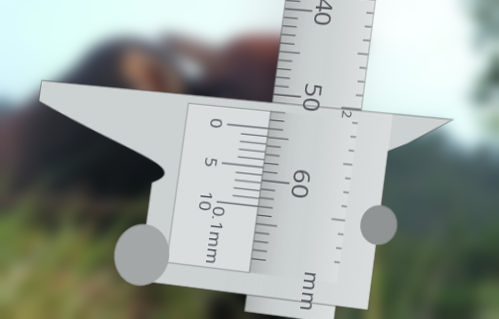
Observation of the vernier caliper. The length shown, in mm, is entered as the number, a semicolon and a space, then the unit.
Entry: 54.0; mm
